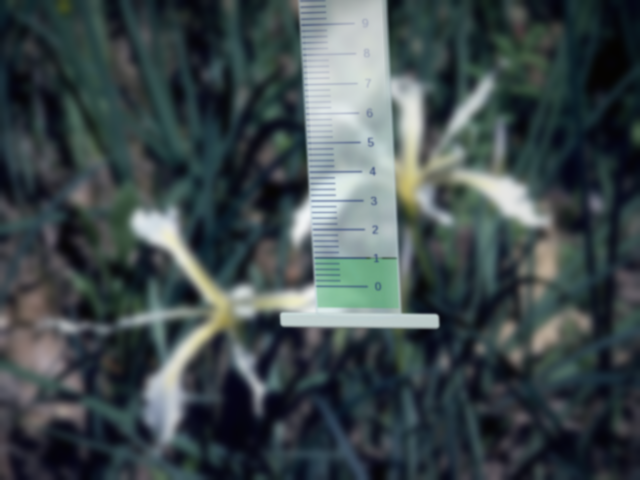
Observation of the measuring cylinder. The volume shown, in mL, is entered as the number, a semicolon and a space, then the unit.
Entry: 1; mL
